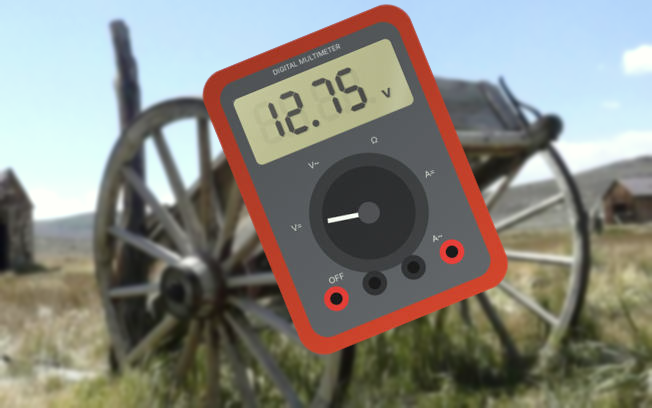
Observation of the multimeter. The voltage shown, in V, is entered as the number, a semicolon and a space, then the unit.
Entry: 12.75; V
